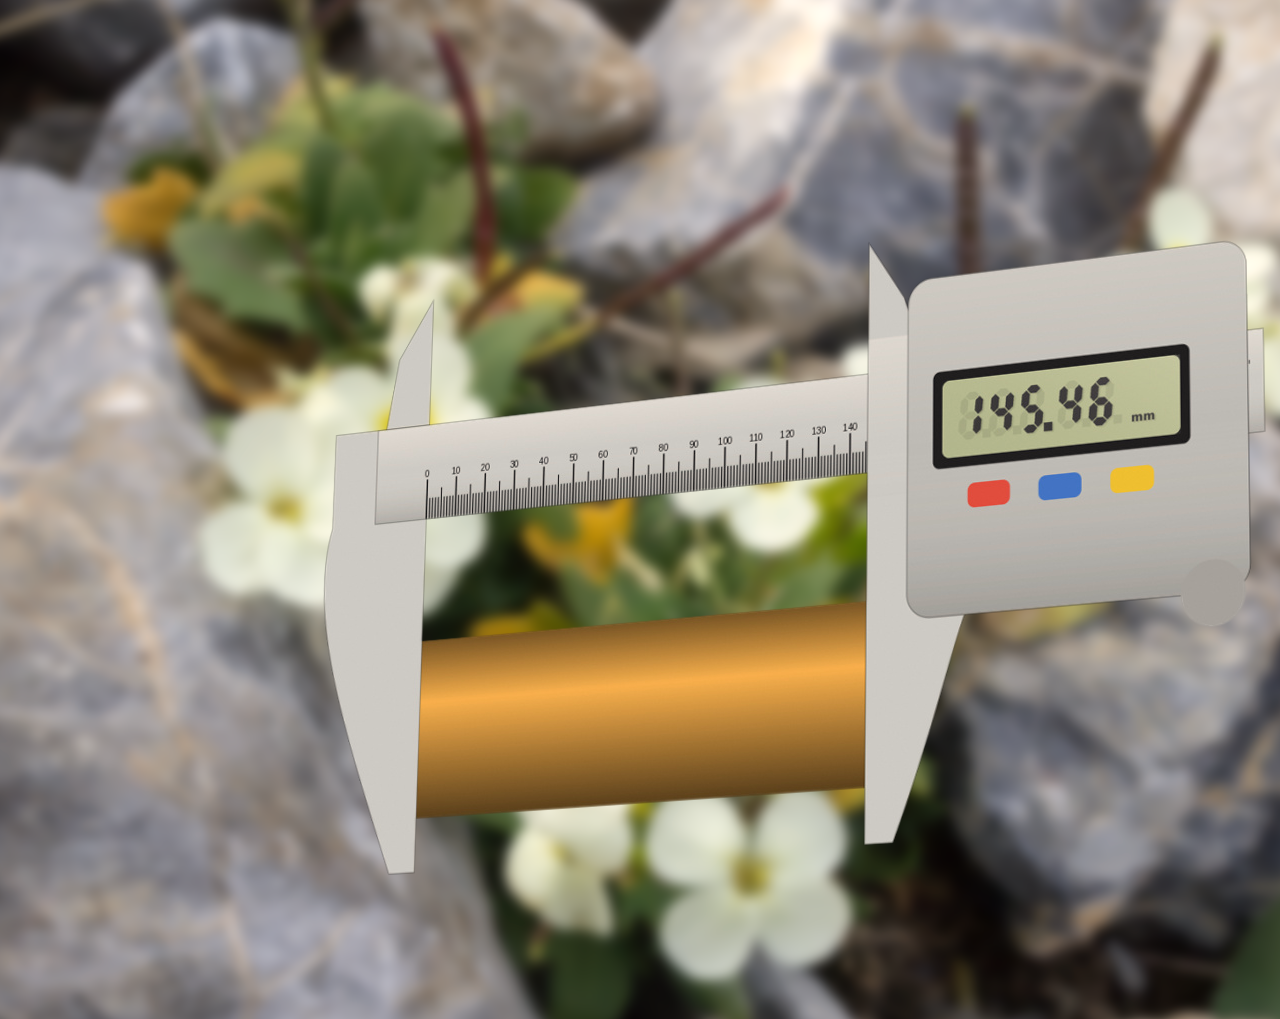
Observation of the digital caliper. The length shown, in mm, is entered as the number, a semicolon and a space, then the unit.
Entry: 145.46; mm
